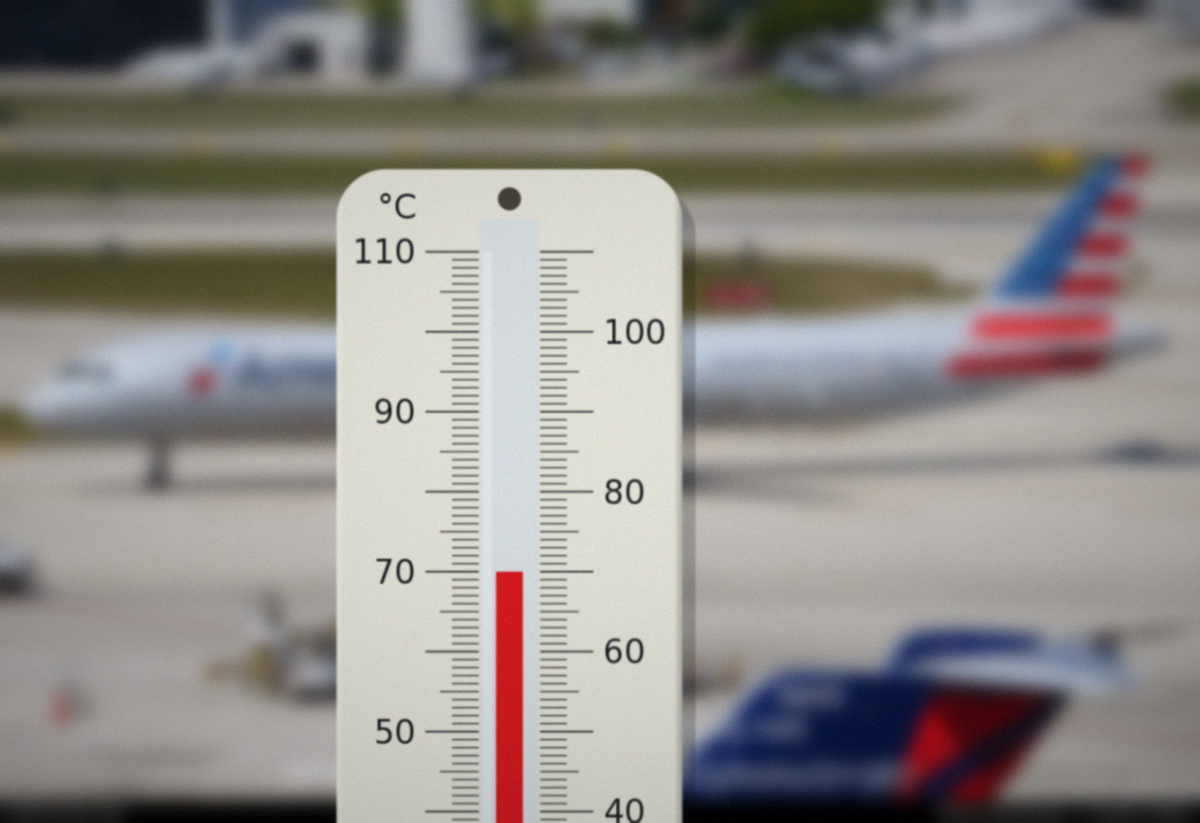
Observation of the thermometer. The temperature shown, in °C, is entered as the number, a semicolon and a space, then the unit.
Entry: 70; °C
